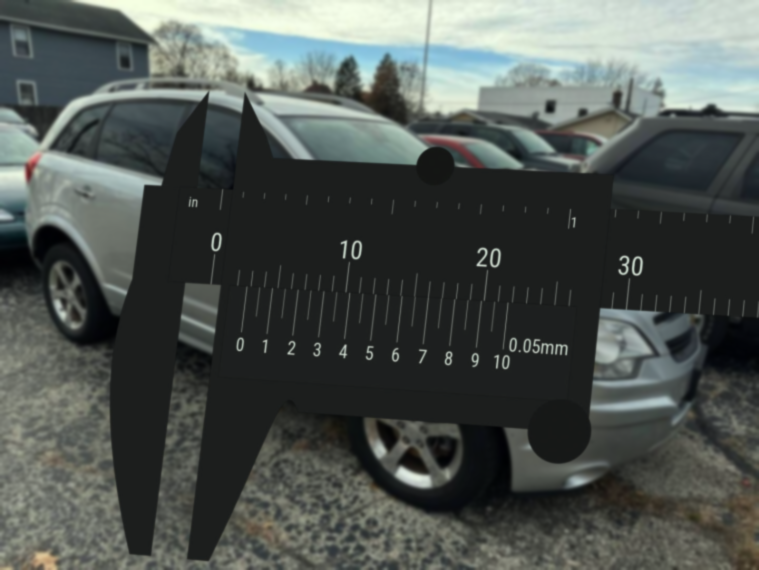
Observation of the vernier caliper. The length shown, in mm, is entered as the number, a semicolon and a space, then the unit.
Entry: 2.7; mm
